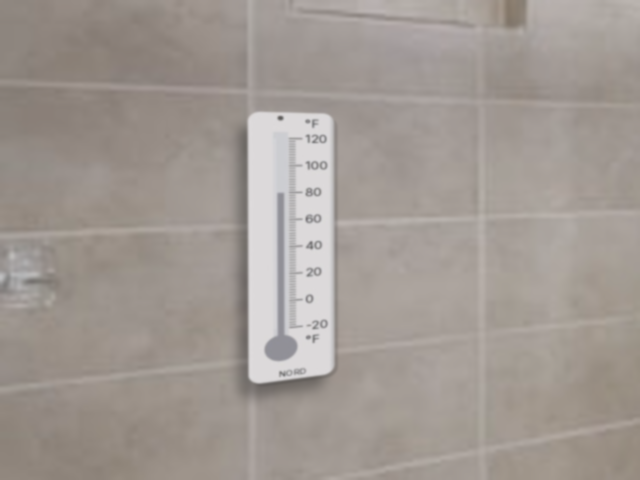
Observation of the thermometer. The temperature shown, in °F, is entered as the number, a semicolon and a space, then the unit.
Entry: 80; °F
